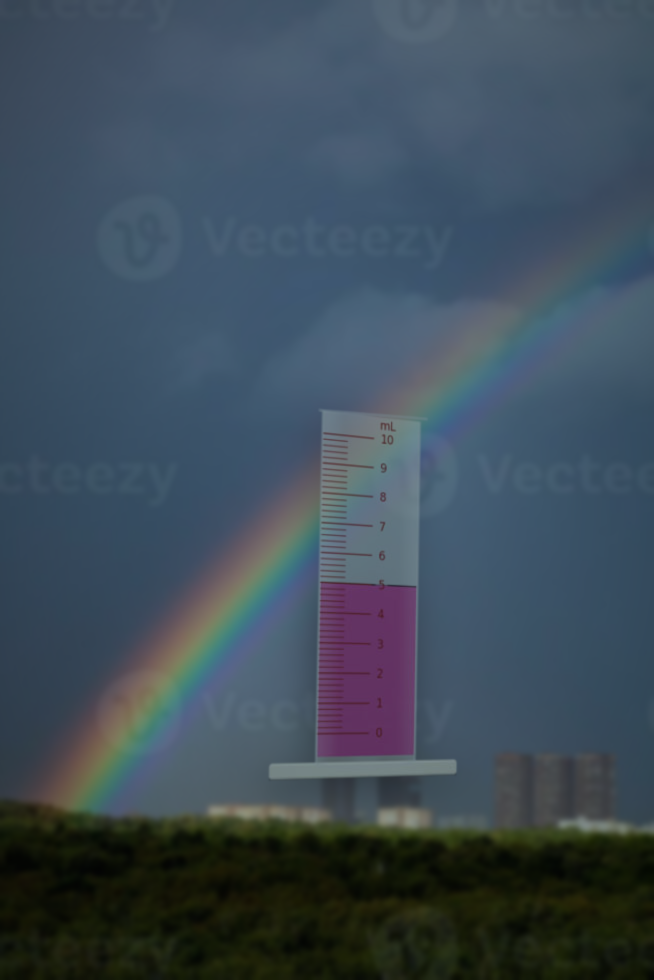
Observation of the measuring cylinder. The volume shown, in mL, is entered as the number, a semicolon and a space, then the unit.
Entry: 5; mL
